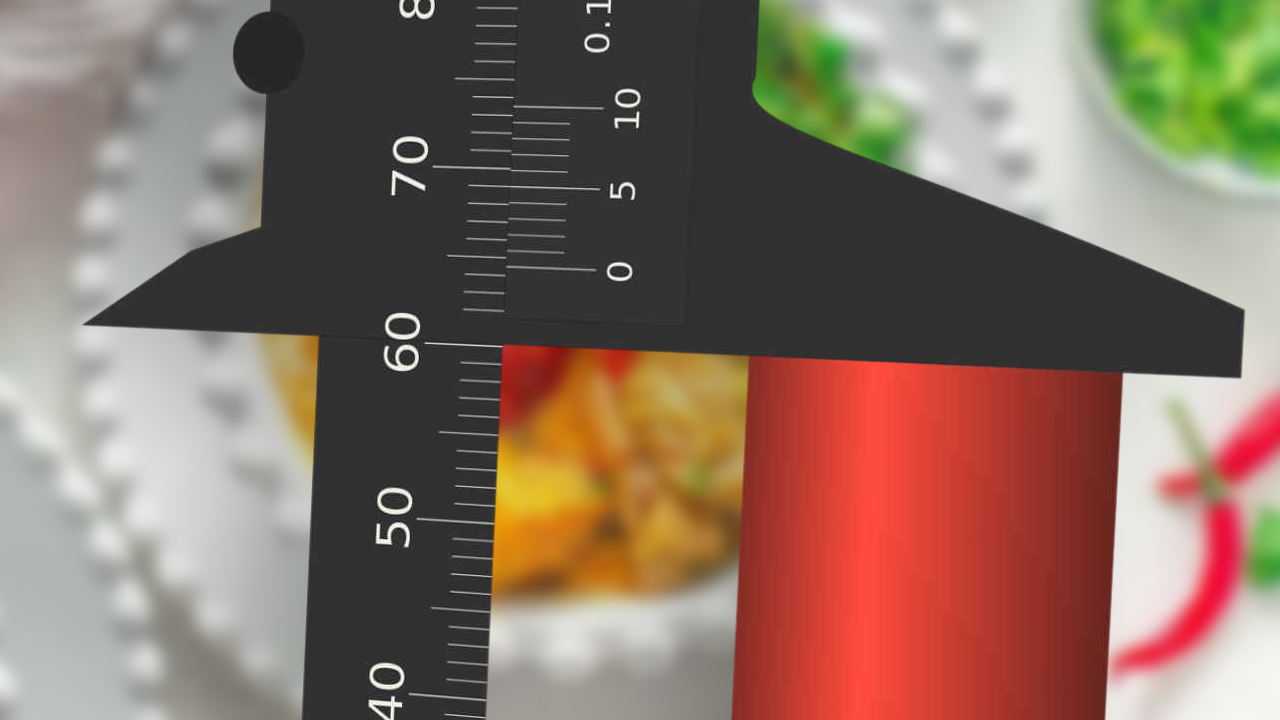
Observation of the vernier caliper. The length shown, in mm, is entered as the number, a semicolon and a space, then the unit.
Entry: 64.5; mm
